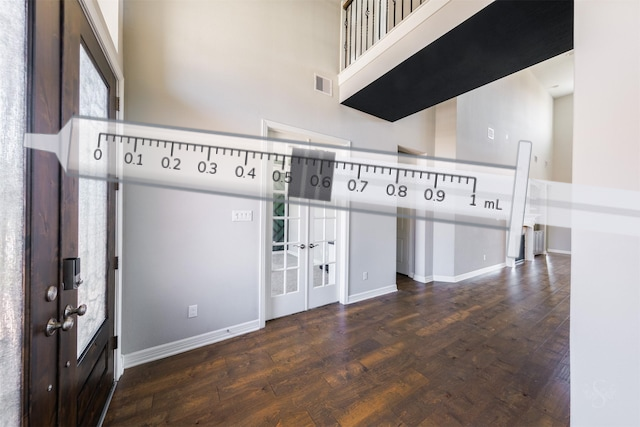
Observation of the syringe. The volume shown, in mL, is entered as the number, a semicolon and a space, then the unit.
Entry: 0.52; mL
